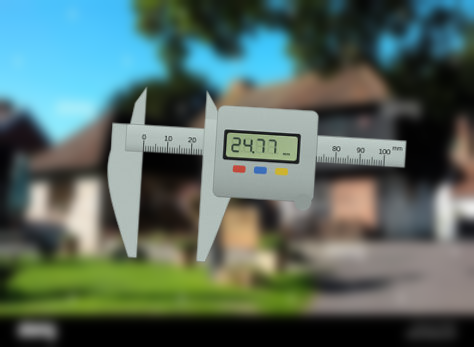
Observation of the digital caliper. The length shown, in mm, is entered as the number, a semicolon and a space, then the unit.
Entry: 24.77; mm
